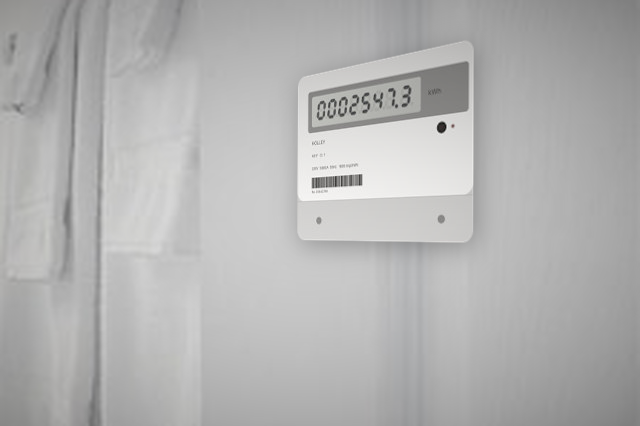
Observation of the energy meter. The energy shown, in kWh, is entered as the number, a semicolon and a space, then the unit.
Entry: 2547.3; kWh
